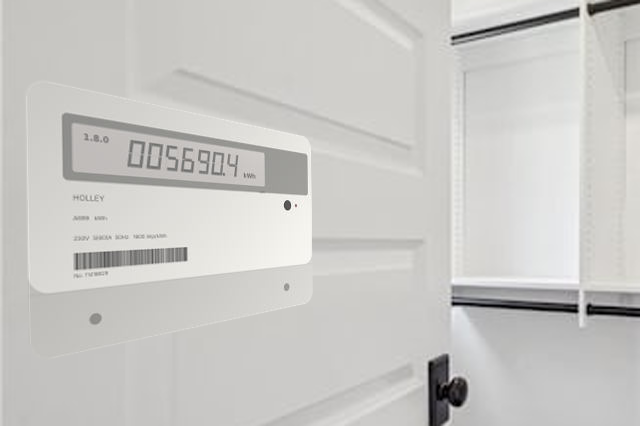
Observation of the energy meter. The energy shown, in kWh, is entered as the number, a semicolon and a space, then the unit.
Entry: 5690.4; kWh
